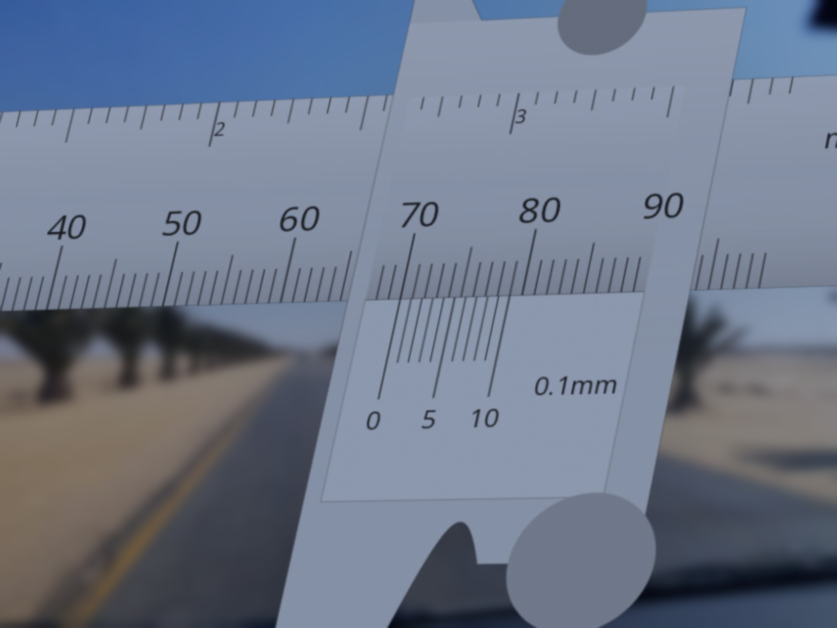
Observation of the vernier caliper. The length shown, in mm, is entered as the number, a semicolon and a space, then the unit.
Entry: 70.0; mm
